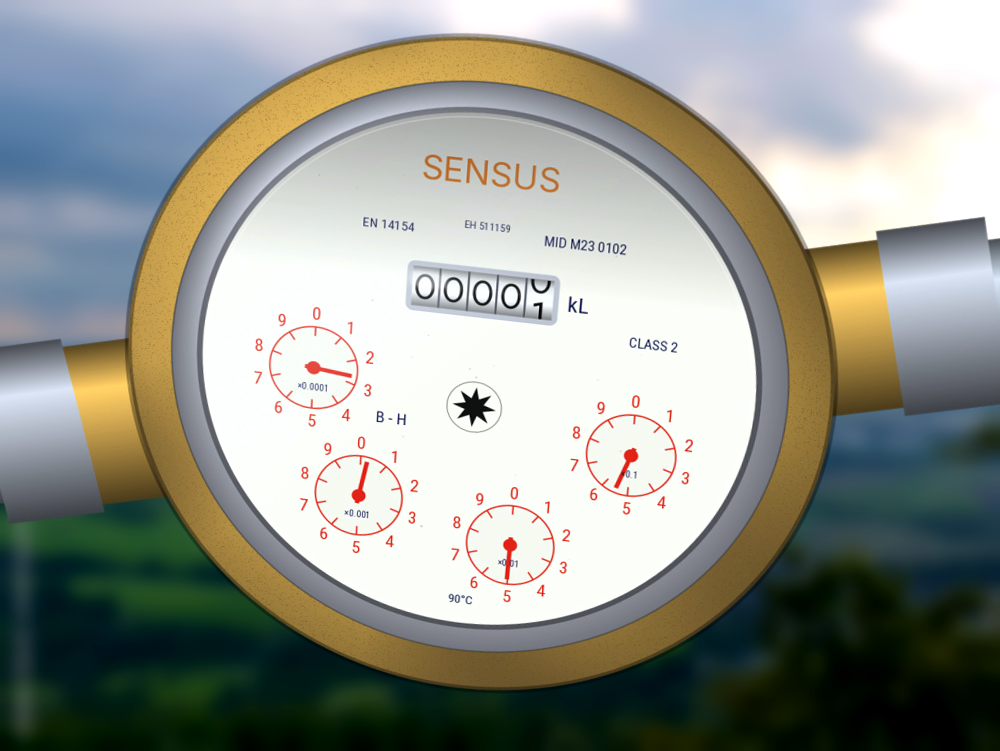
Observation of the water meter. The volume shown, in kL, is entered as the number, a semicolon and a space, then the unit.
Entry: 0.5502; kL
